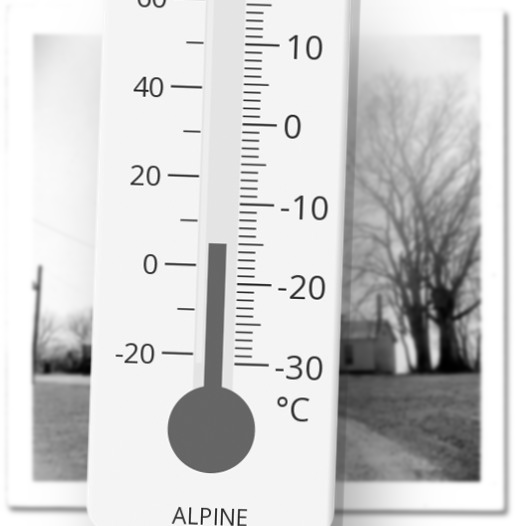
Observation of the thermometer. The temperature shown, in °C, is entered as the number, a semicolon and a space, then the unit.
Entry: -15; °C
